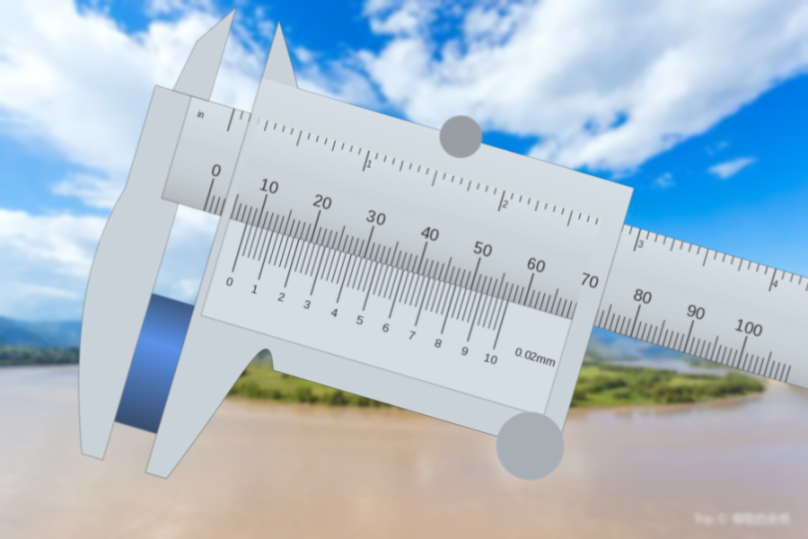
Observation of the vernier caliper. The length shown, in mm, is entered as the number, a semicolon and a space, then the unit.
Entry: 8.0; mm
